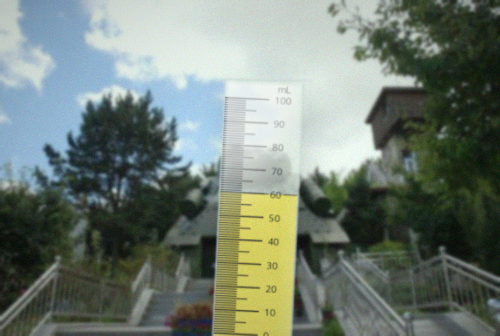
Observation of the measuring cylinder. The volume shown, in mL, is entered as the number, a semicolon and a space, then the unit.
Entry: 60; mL
